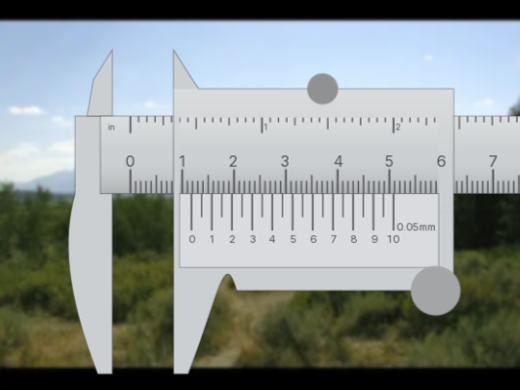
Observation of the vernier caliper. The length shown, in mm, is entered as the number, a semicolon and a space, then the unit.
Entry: 11.8; mm
